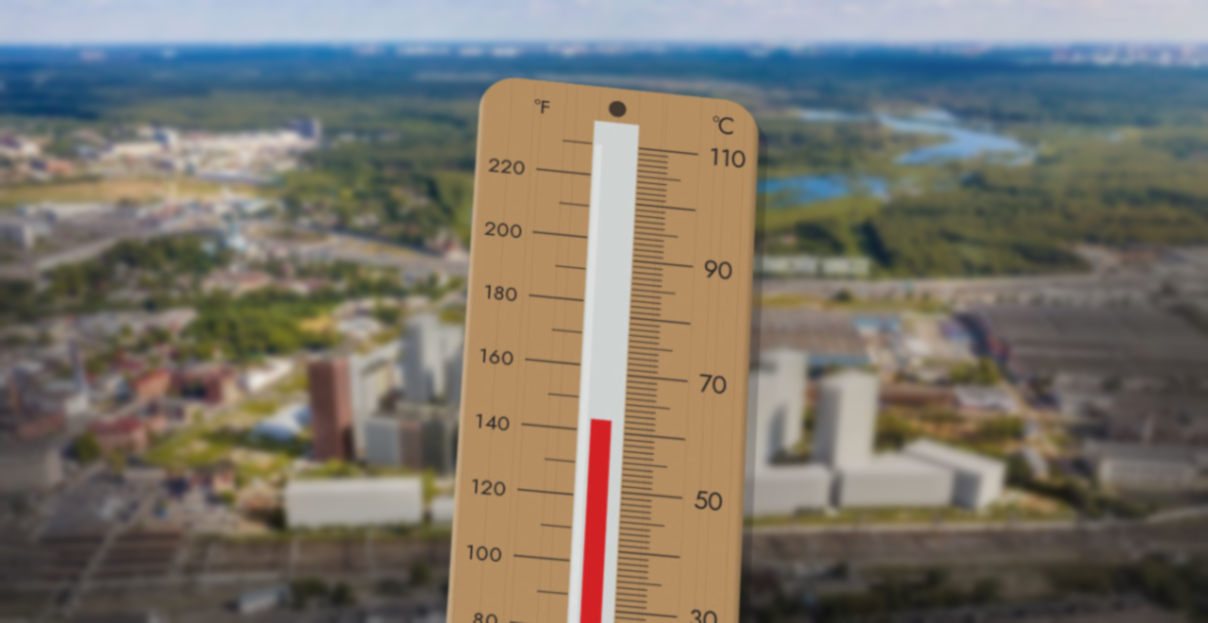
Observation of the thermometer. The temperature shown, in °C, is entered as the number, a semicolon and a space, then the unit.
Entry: 62; °C
